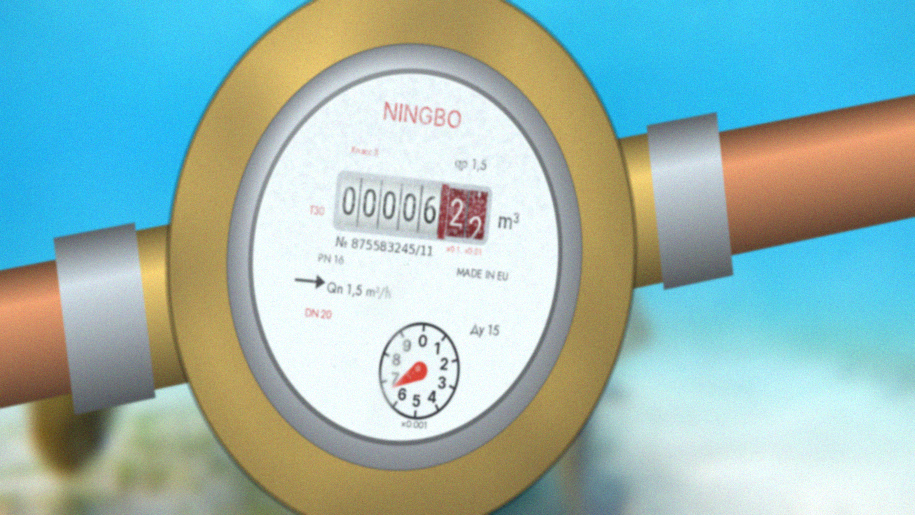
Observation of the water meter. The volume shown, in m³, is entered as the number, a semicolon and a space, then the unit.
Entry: 6.216; m³
